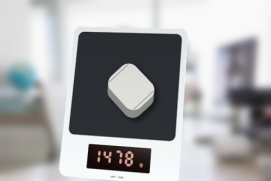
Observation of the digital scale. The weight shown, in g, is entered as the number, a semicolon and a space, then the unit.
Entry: 1478; g
